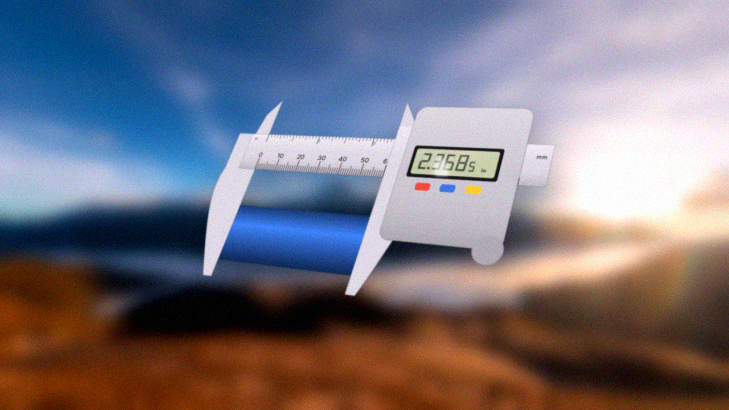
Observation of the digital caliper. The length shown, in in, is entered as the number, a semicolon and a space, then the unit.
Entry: 2.3685; in
